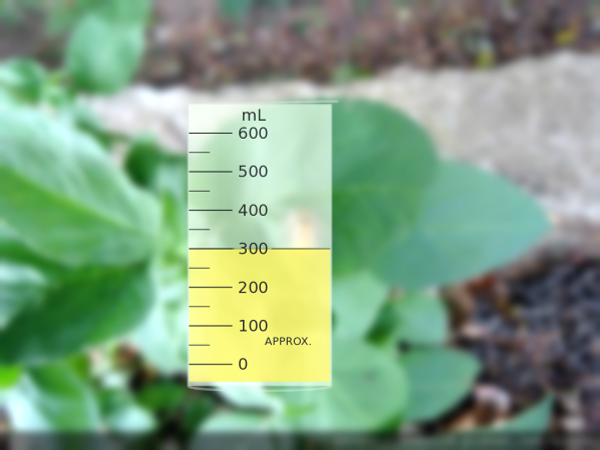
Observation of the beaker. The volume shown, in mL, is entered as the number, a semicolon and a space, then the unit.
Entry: 300; mL
